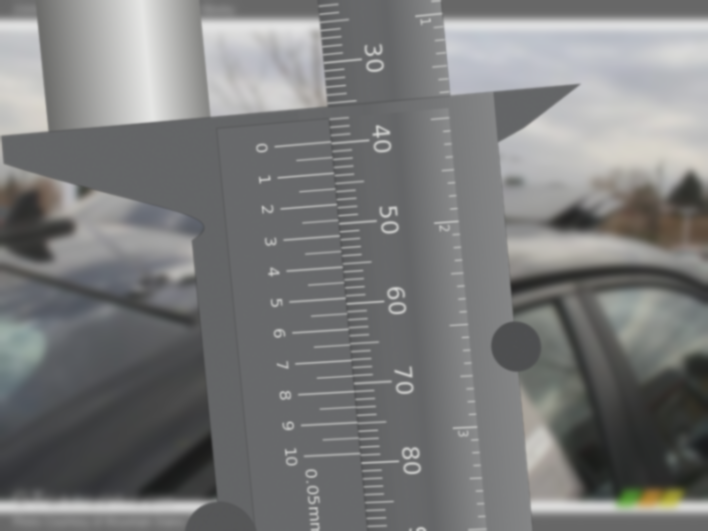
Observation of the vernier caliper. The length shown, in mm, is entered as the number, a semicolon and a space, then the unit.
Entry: 39.8; mm
